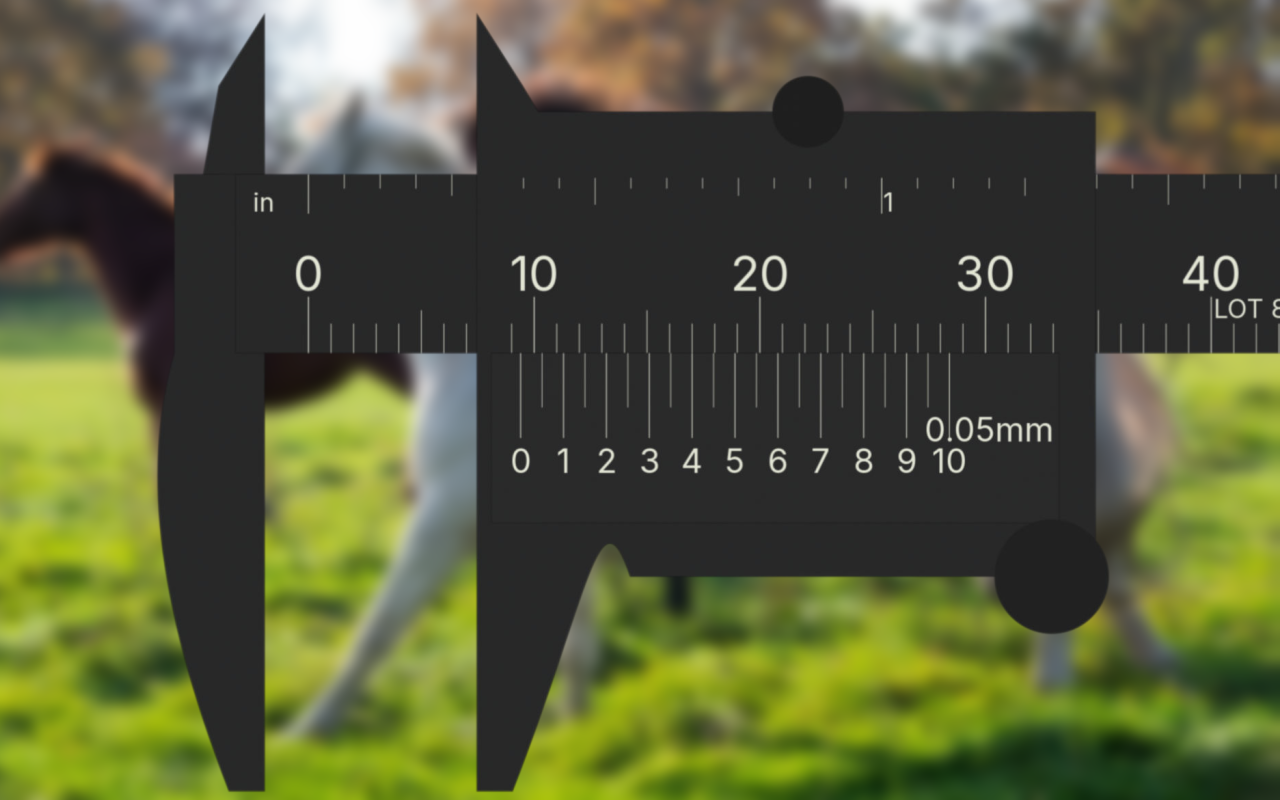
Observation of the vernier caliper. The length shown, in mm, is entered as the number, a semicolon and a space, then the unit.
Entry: 9.4; mm
